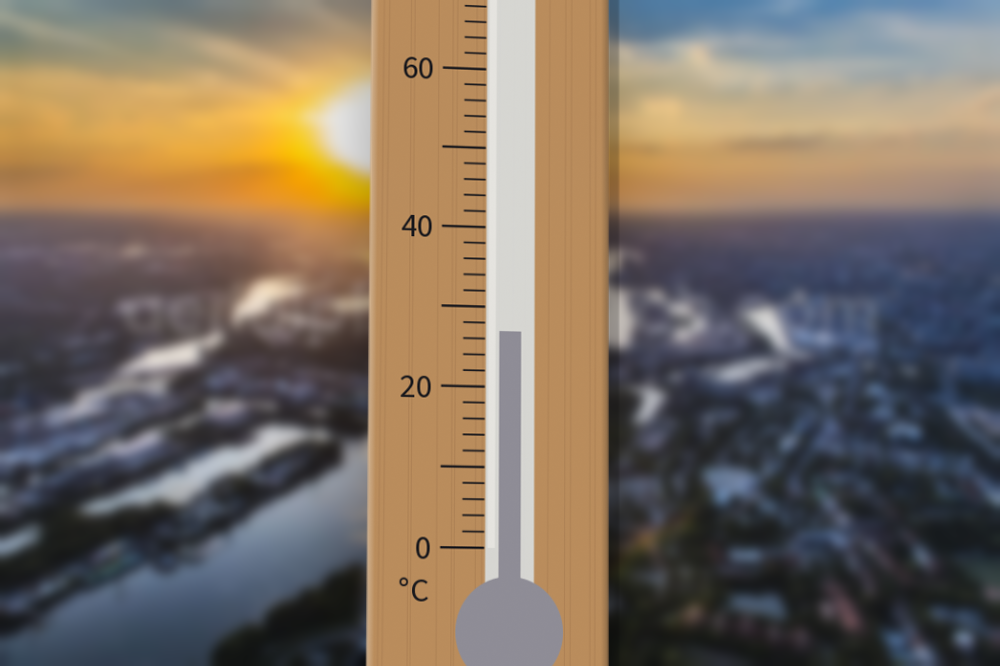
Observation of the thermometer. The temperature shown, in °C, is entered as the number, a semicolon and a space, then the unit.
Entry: 27; °C
